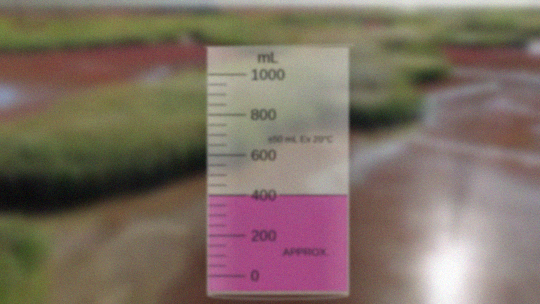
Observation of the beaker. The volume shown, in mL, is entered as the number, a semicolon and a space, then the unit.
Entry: 400; mL
